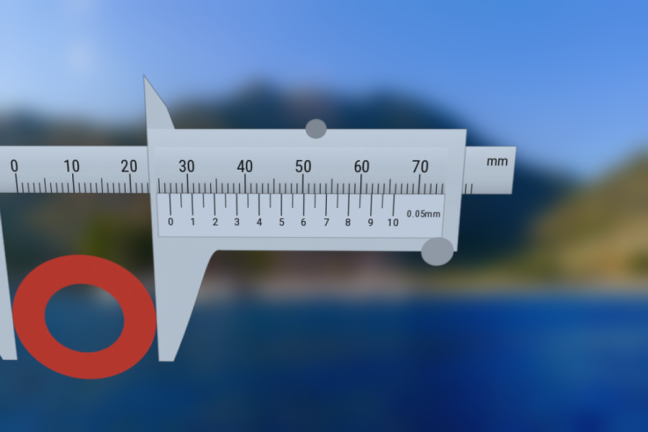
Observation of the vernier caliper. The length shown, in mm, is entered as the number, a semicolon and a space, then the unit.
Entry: 26.8; mm
